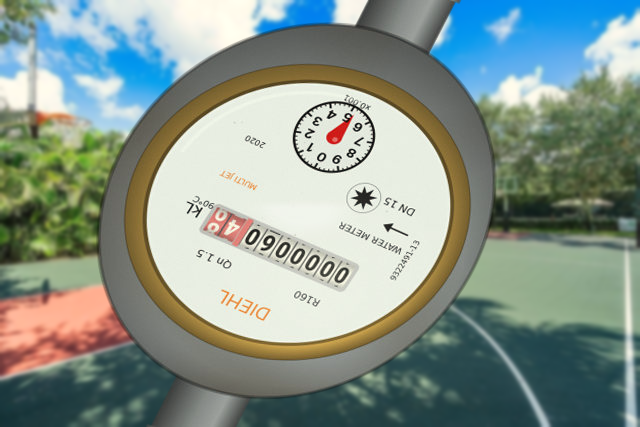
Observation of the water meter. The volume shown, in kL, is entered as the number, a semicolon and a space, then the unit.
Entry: 60.485; kL
